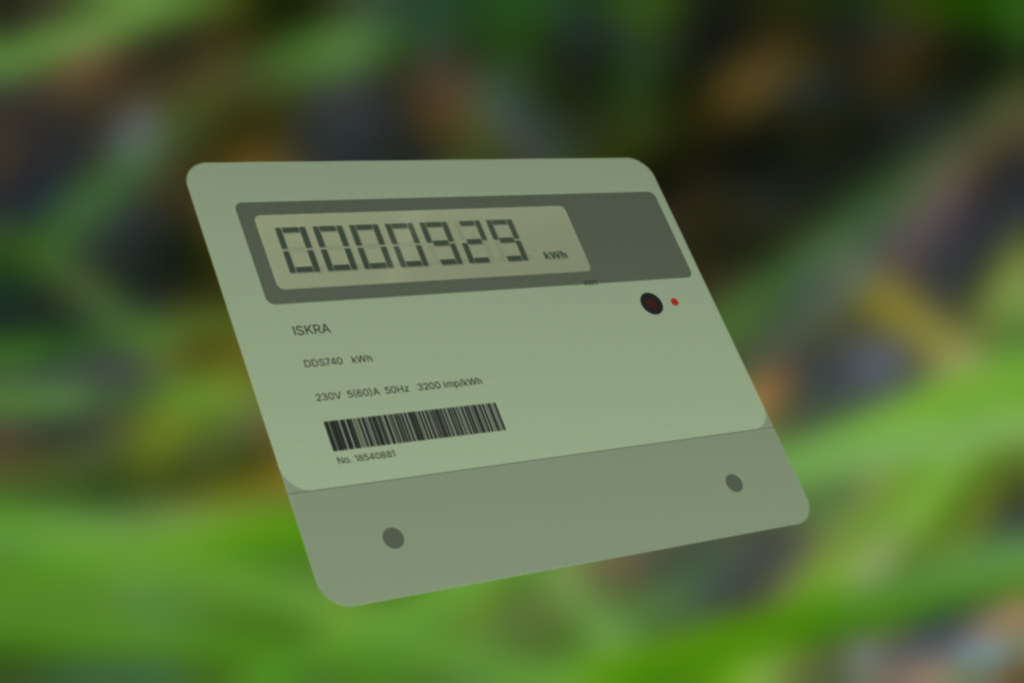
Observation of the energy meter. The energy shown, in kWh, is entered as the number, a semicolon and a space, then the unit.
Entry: 929; kWh
